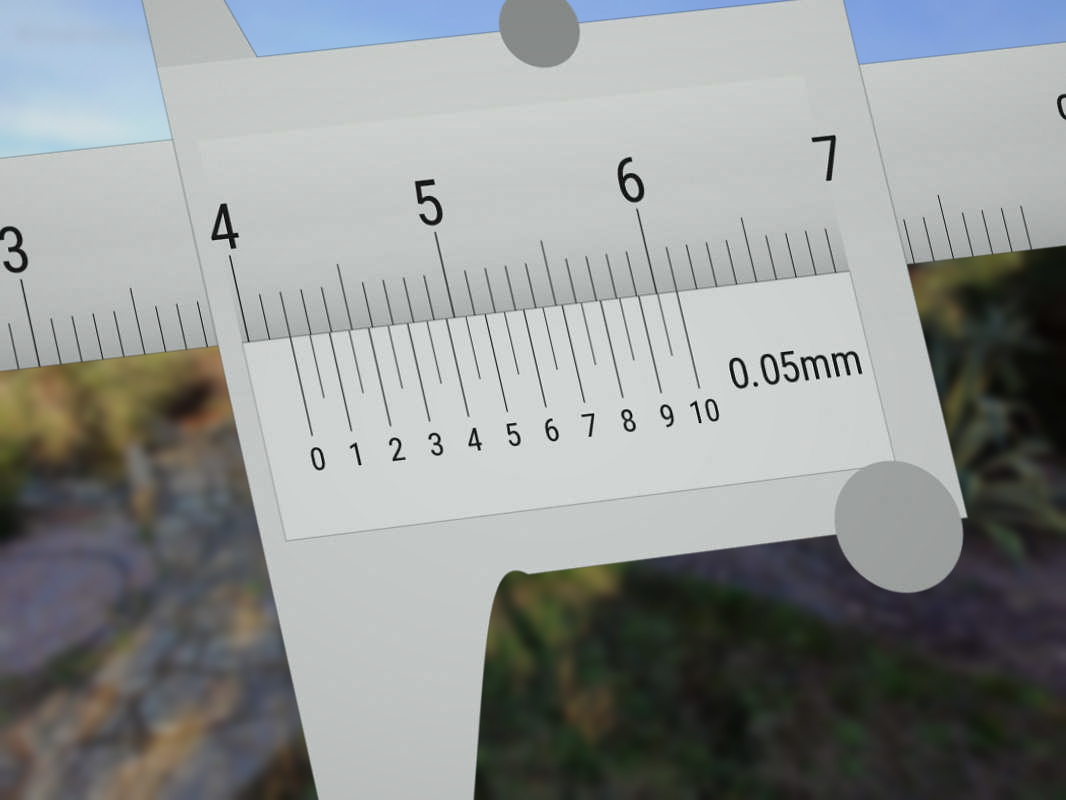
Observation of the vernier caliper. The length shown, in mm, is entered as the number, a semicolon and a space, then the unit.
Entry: 42.0; mm
